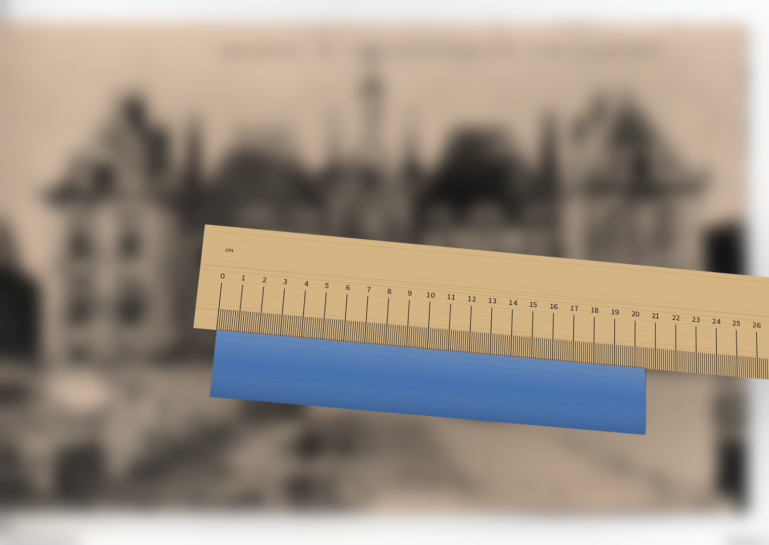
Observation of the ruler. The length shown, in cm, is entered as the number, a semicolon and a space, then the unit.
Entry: 20.5; cm
